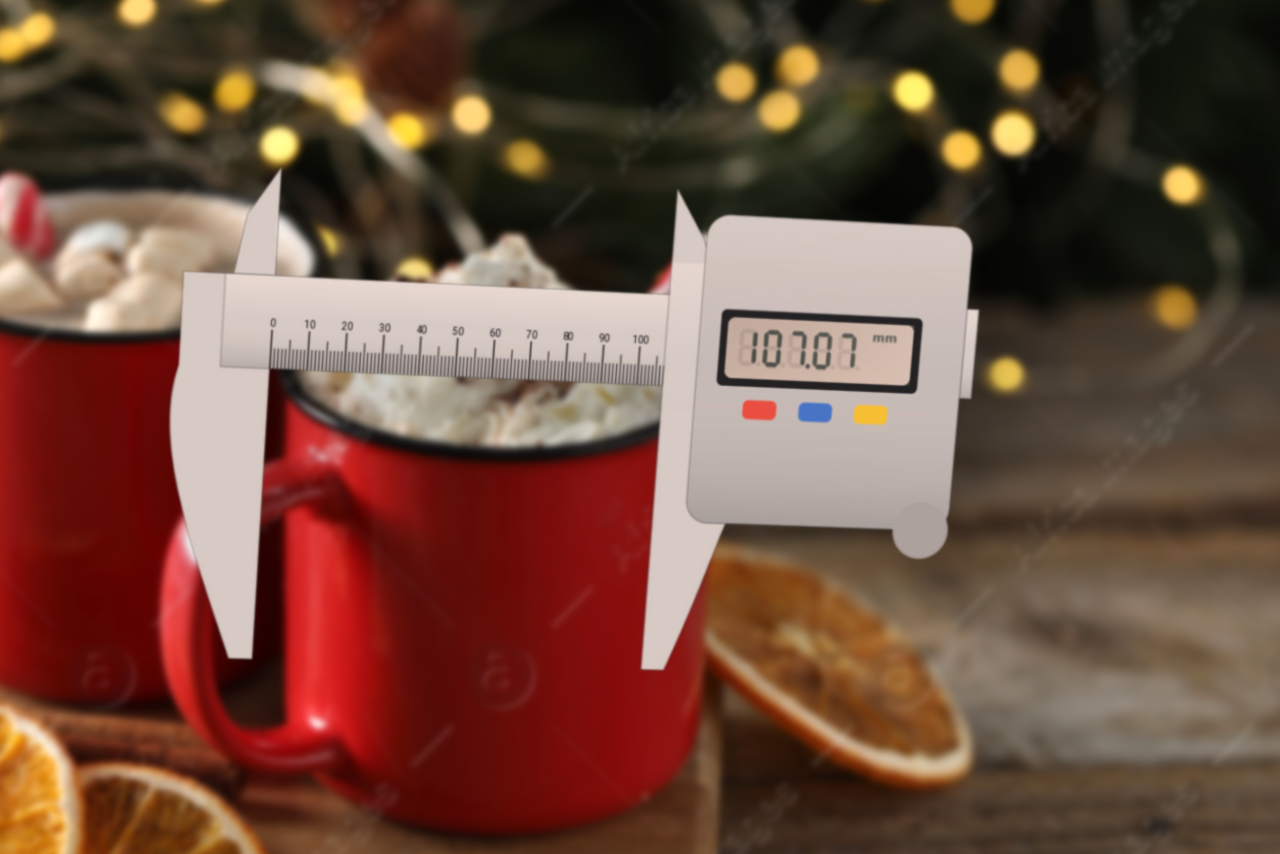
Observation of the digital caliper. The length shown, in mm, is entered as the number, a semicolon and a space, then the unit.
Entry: 107.07; mm
